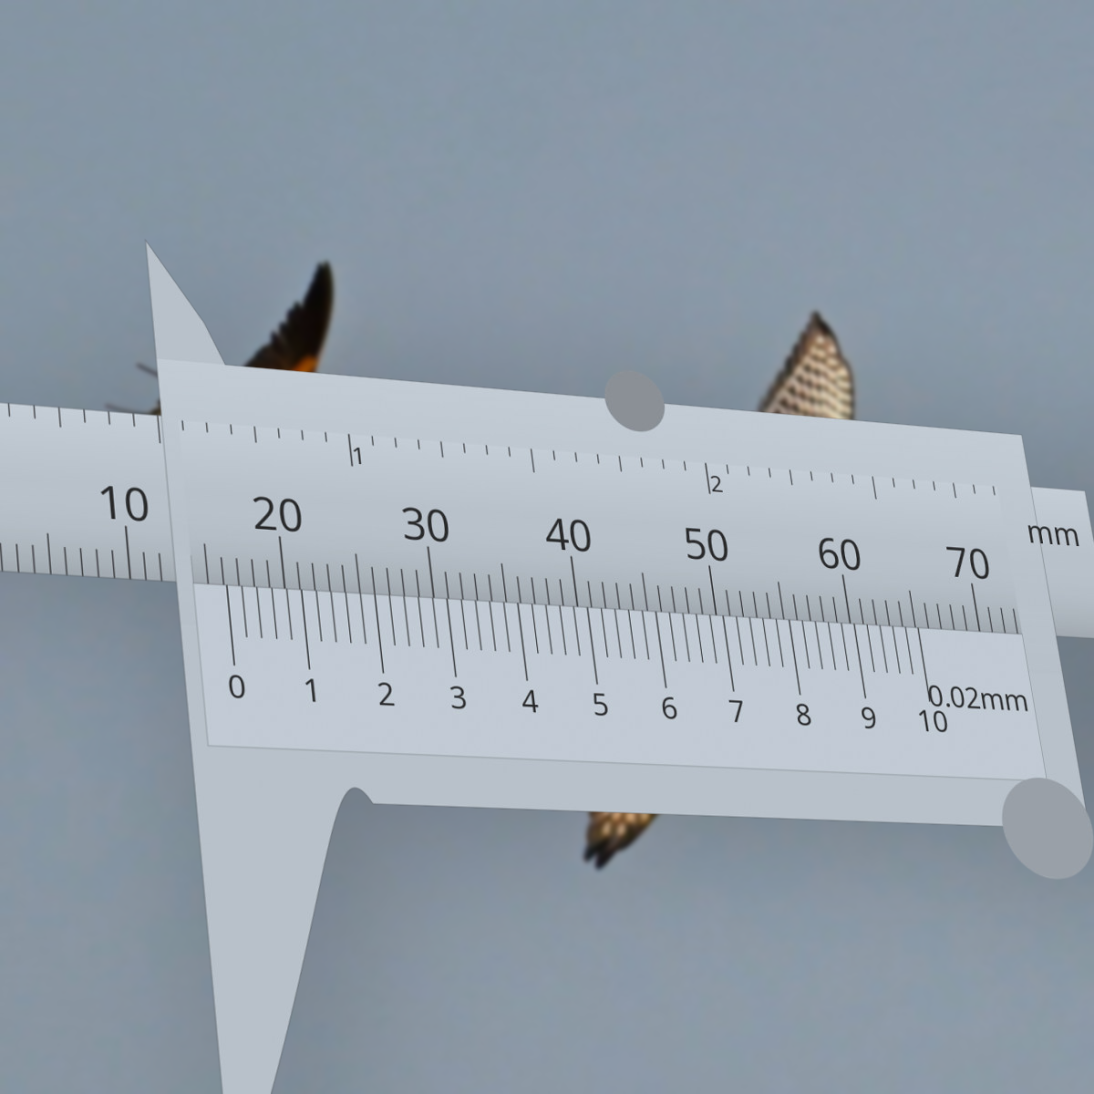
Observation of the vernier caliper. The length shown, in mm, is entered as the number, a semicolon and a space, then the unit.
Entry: 16.2; mm
